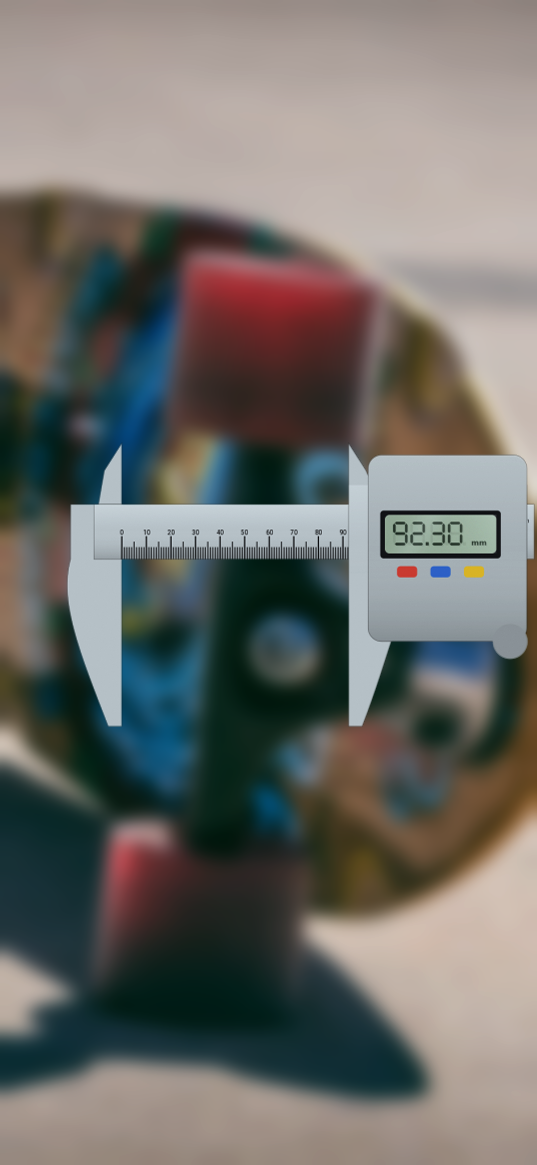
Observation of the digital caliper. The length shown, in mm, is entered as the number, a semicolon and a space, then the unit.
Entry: 92.30; mm
